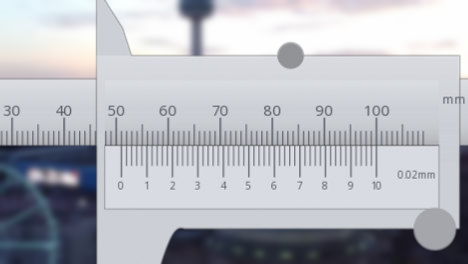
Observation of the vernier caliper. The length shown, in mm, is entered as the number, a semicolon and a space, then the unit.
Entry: 51.0; mm
